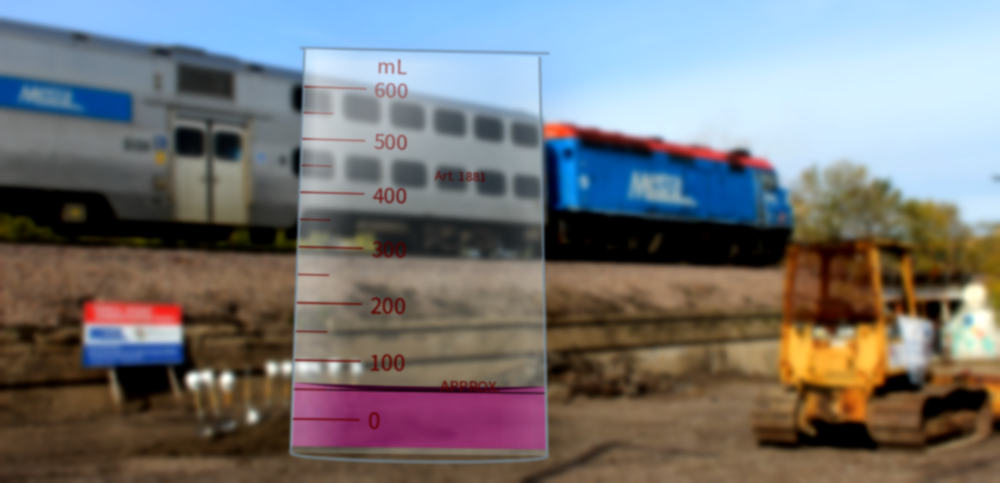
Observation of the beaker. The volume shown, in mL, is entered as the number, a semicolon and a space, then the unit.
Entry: 50; mL
